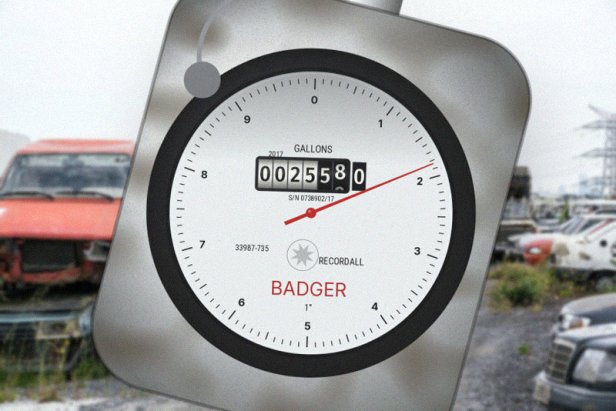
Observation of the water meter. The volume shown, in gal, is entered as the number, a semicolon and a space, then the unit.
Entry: 25581.8; gal
